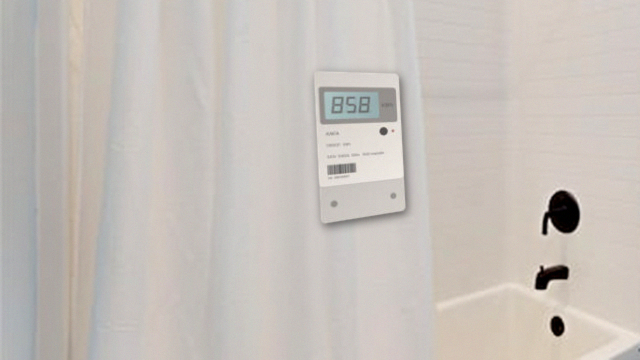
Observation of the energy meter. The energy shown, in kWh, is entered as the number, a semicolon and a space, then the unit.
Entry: 858; kWh
